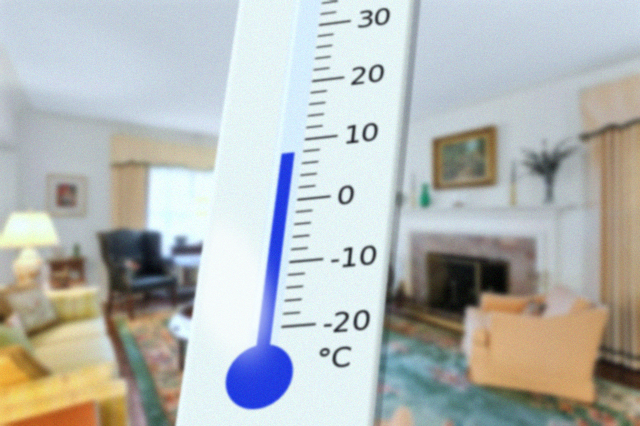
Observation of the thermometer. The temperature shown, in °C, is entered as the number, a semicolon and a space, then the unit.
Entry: 8; °C
